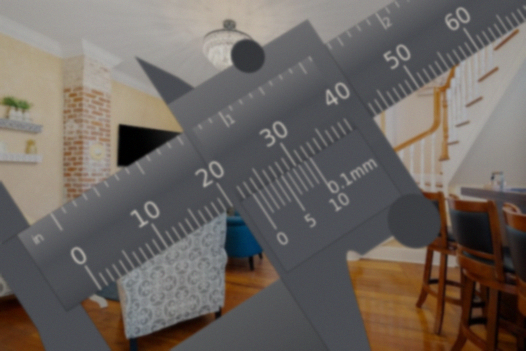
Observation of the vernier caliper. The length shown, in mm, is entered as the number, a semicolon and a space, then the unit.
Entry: 23.2; mm
